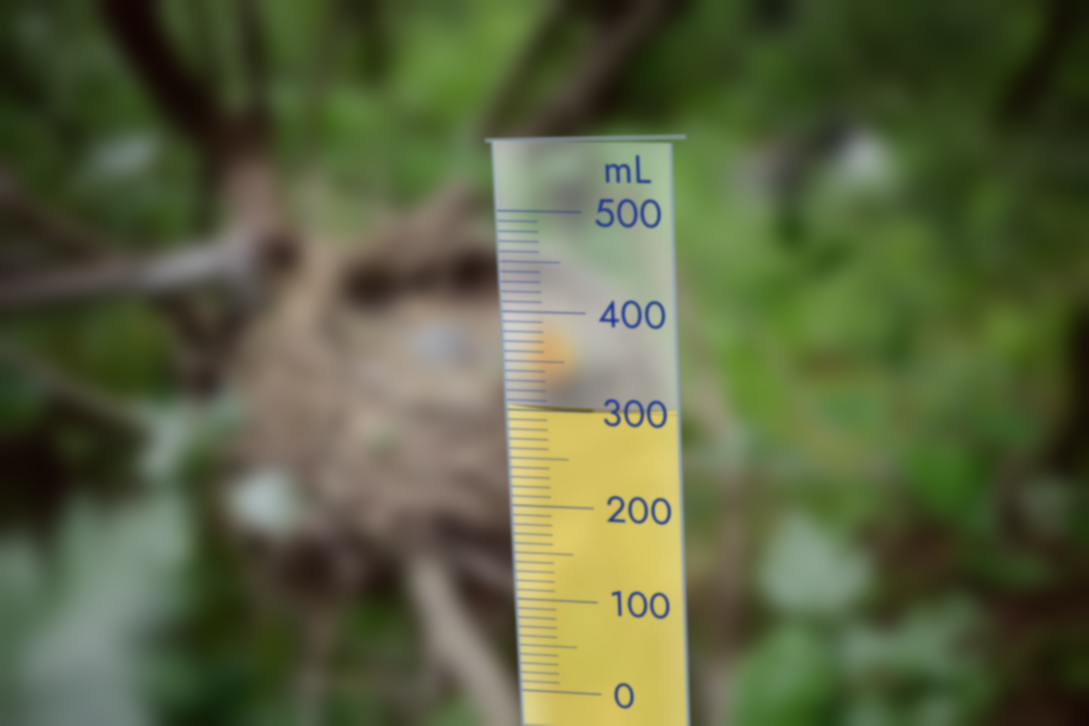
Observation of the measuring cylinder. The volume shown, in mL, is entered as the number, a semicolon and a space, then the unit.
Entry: 300; mL
